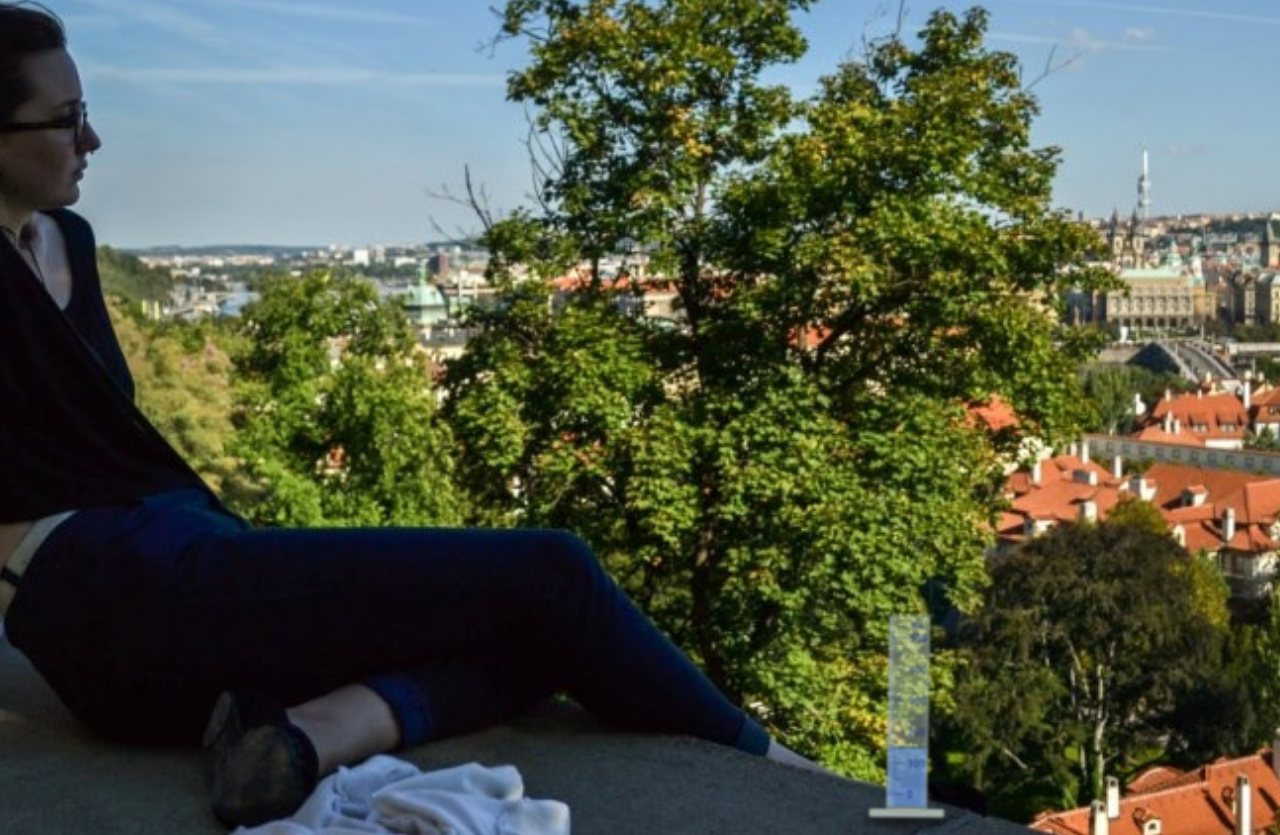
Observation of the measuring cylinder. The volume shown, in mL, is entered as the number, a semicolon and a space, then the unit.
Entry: 150; mL
